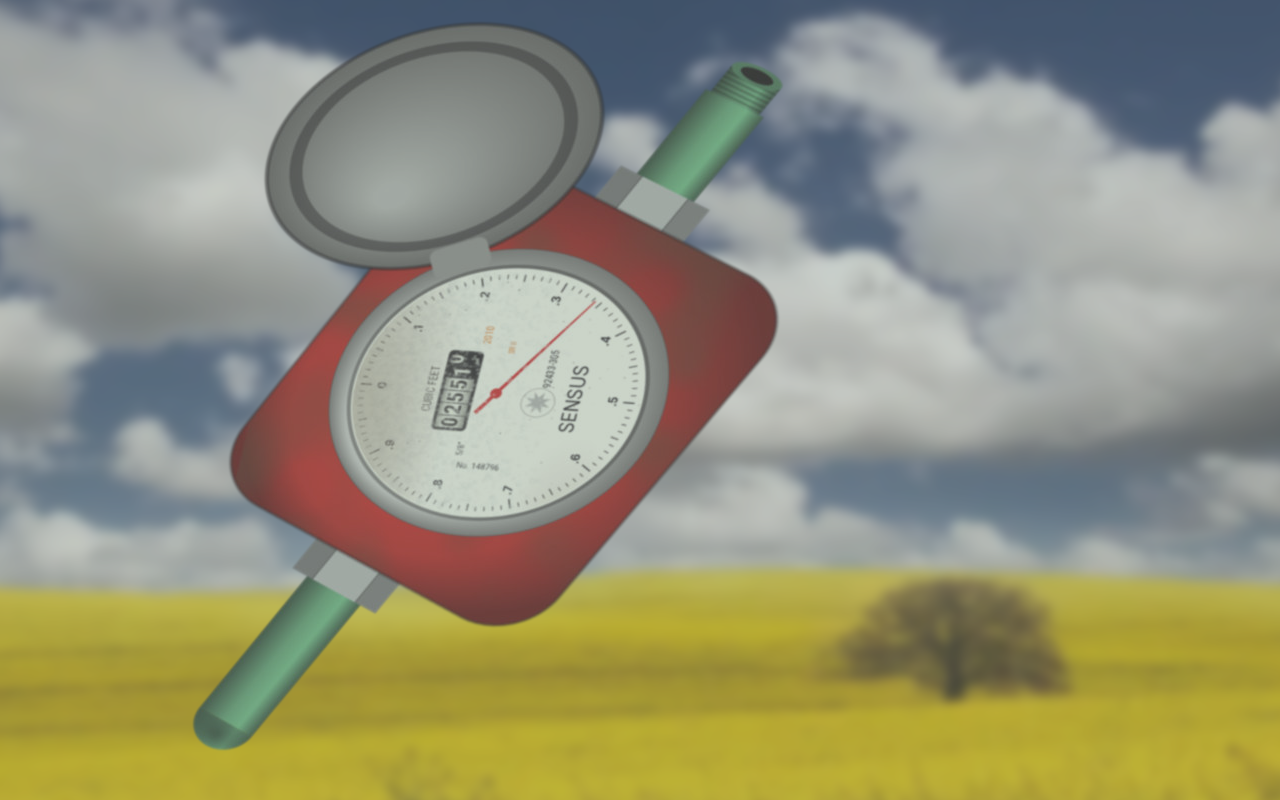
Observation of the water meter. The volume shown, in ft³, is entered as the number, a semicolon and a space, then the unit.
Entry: 25510.34; ft³
